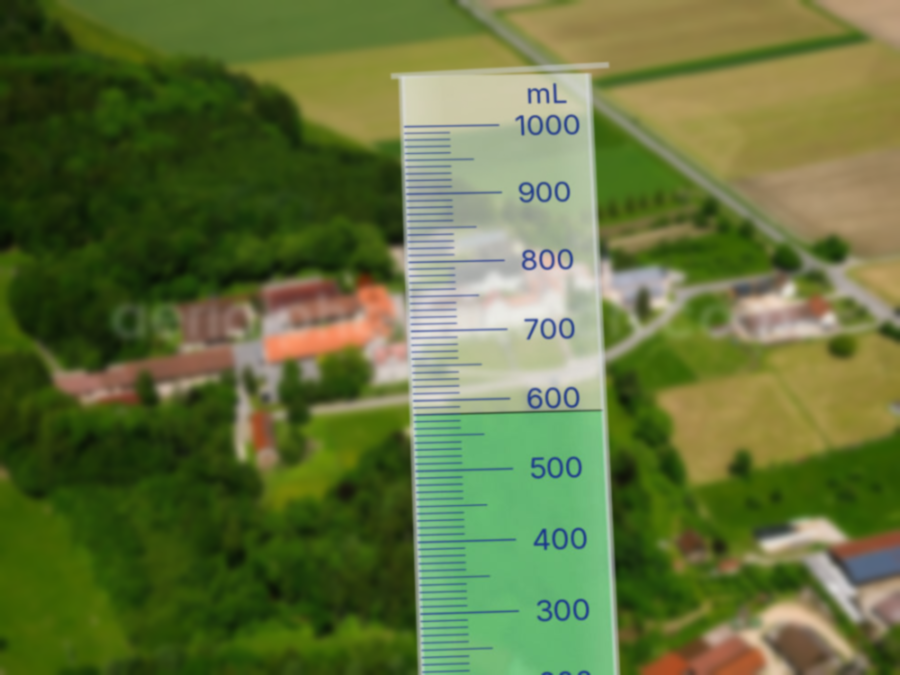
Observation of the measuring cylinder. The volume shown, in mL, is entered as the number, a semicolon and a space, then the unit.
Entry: 580; mL
